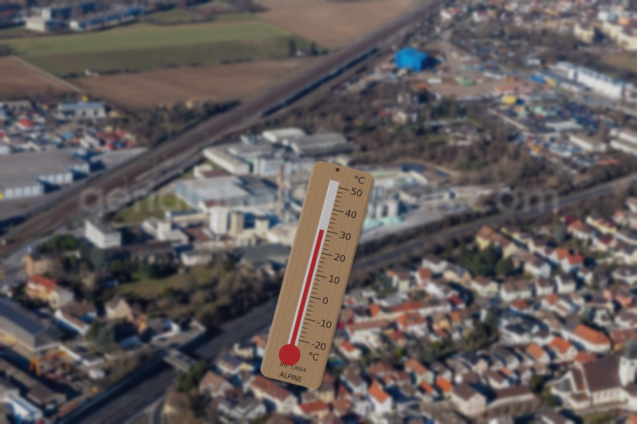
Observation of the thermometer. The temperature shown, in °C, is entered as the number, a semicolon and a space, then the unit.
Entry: 30; °C
